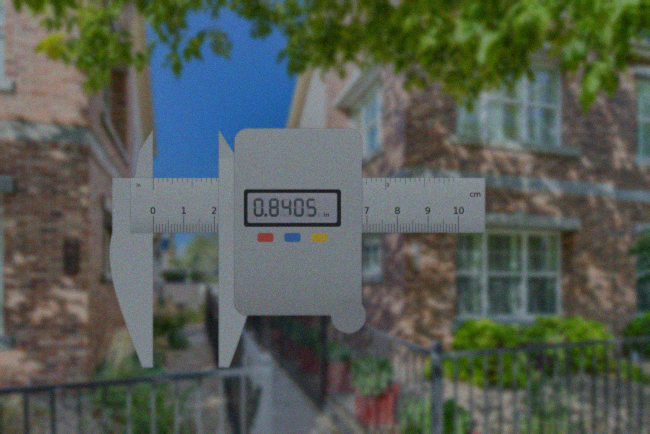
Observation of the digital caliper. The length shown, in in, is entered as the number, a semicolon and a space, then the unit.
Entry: 0.8405; in
